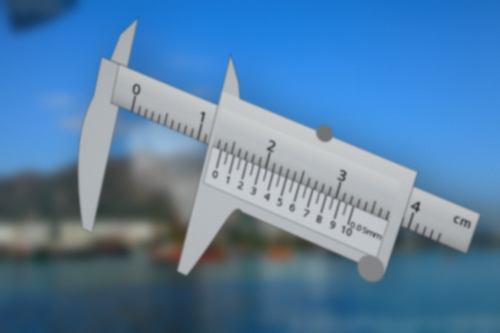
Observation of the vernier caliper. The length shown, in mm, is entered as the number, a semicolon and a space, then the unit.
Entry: 13.5; mm
